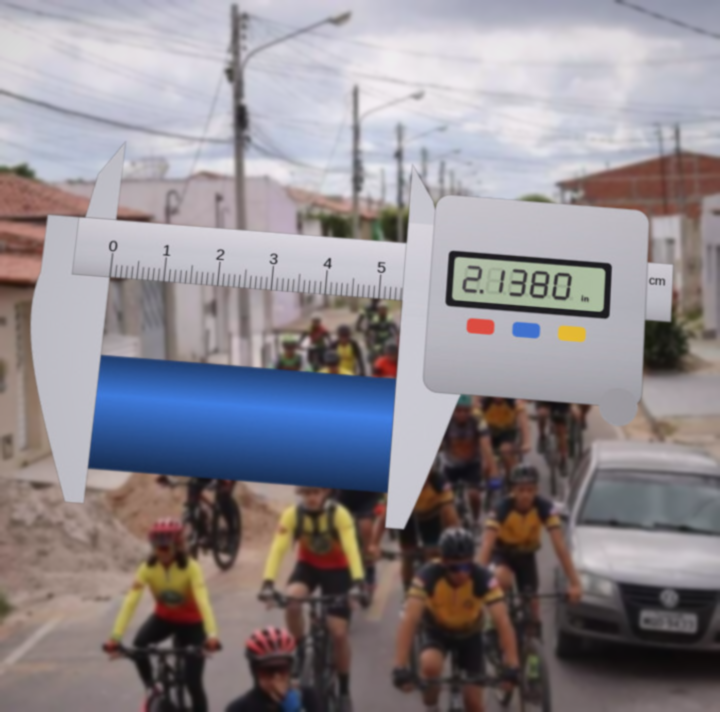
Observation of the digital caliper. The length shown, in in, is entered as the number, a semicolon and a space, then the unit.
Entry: 2.1380; in
